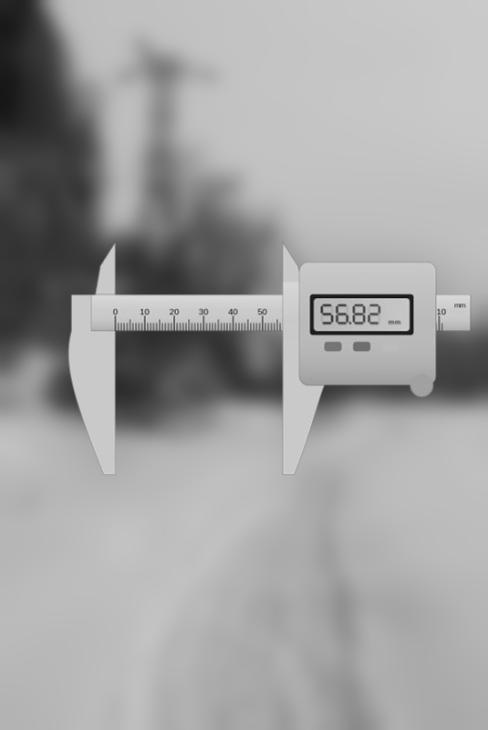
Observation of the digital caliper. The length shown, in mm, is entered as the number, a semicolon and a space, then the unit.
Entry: 56.82; mm
